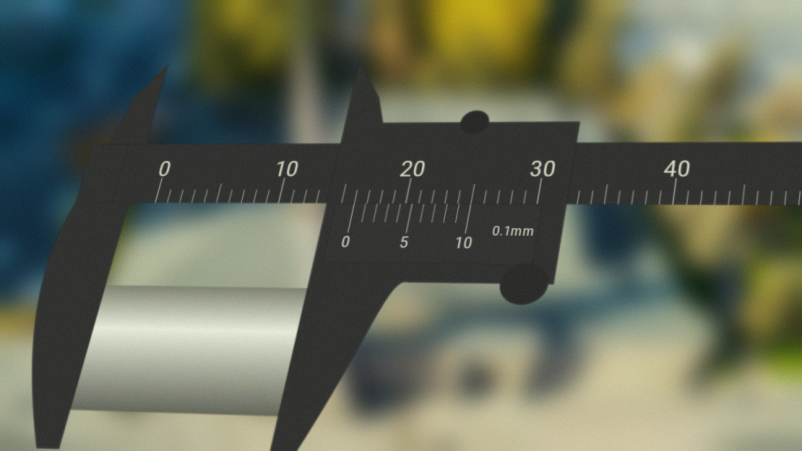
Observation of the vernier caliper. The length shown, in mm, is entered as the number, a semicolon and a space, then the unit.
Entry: 16.0; mm
